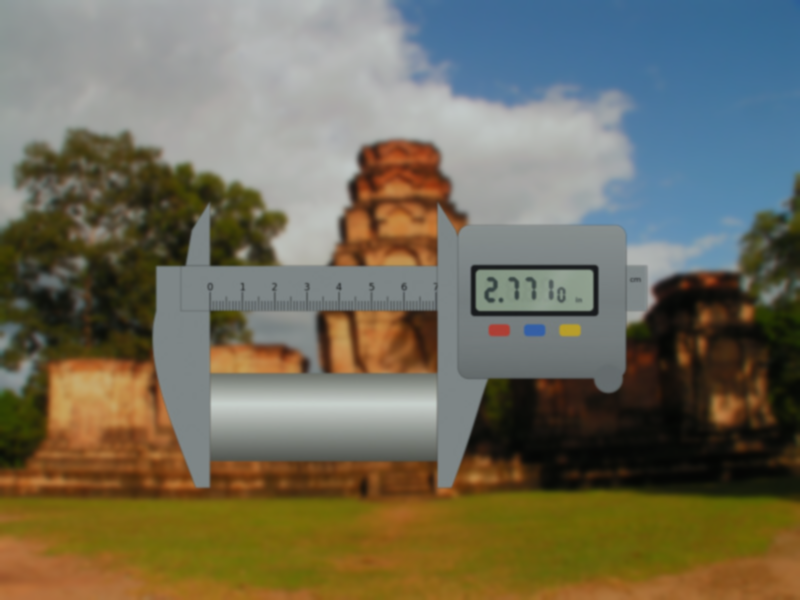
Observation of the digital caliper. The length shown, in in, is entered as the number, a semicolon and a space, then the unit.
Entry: 2.7710; in
